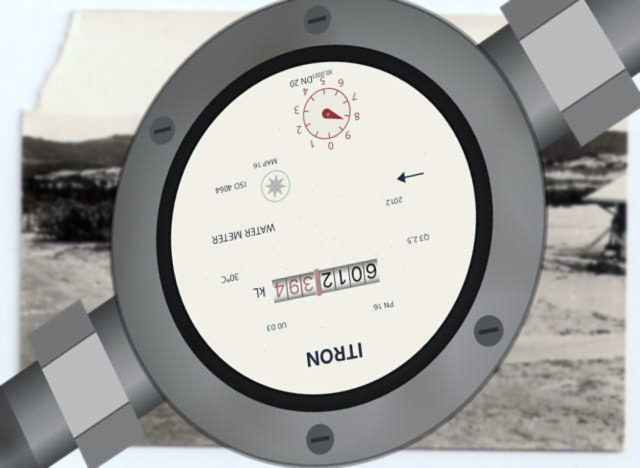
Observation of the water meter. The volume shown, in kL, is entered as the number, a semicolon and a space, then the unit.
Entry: 6012.3948; kL
